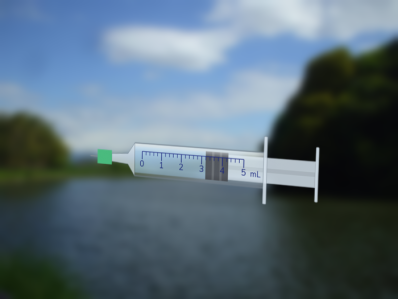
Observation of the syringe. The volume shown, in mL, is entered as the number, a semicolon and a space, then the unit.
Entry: 3.2; mL
